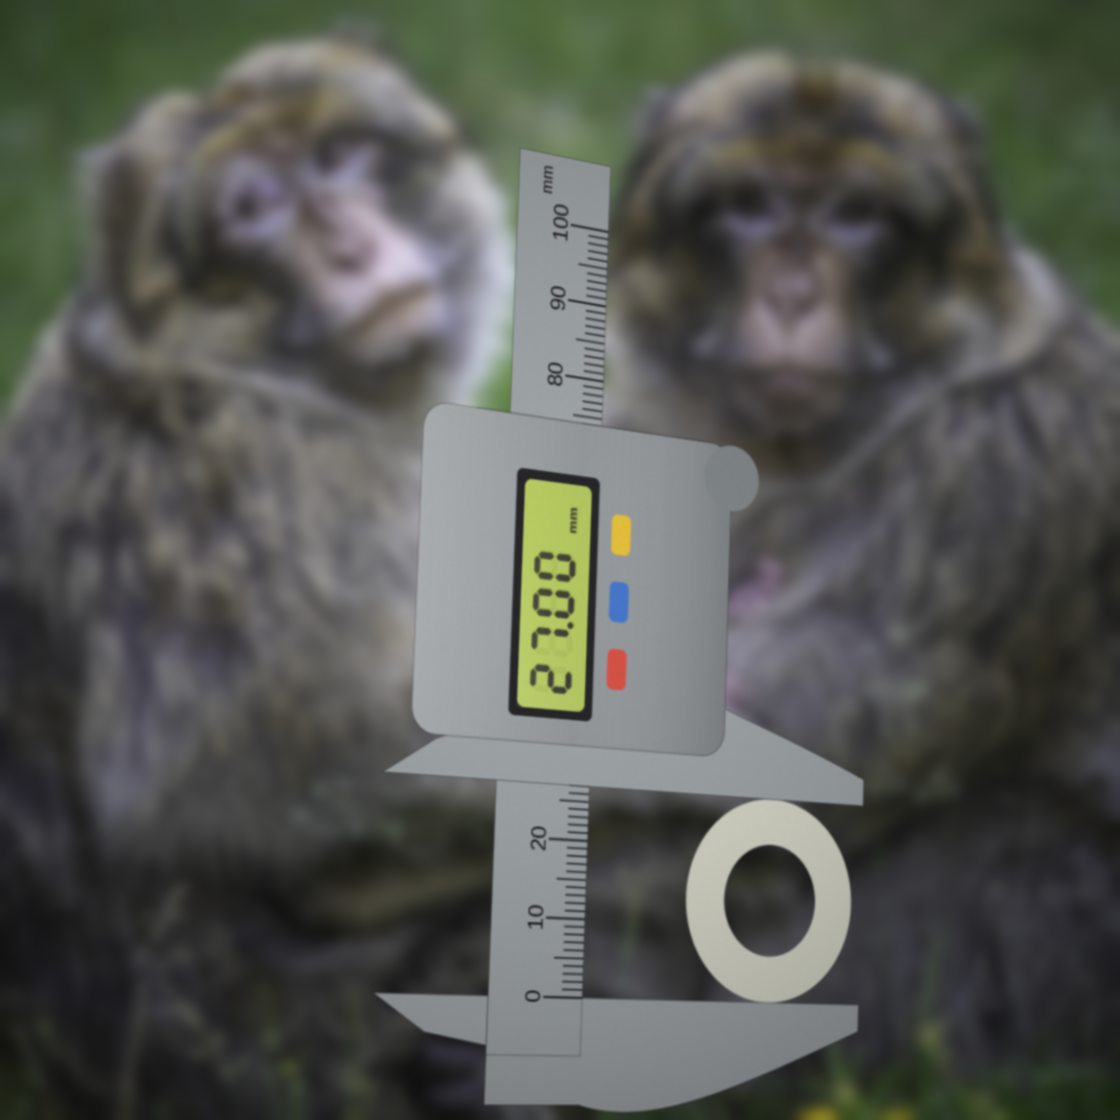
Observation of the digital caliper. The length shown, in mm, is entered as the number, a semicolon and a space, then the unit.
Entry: 27.00; mm
